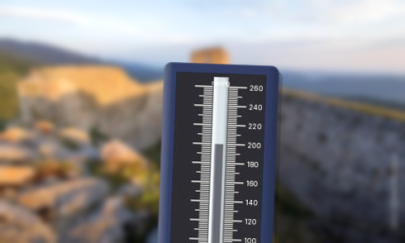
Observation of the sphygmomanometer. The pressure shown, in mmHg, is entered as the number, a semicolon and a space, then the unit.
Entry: 200; mmHg
